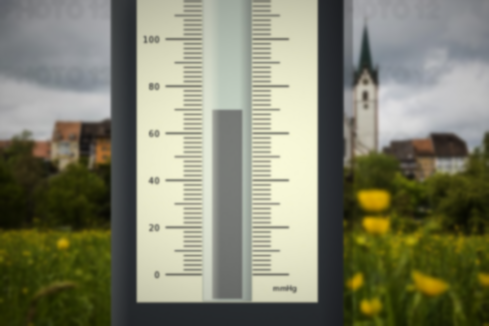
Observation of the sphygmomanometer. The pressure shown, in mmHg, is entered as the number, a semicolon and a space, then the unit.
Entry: 70; mmHg
